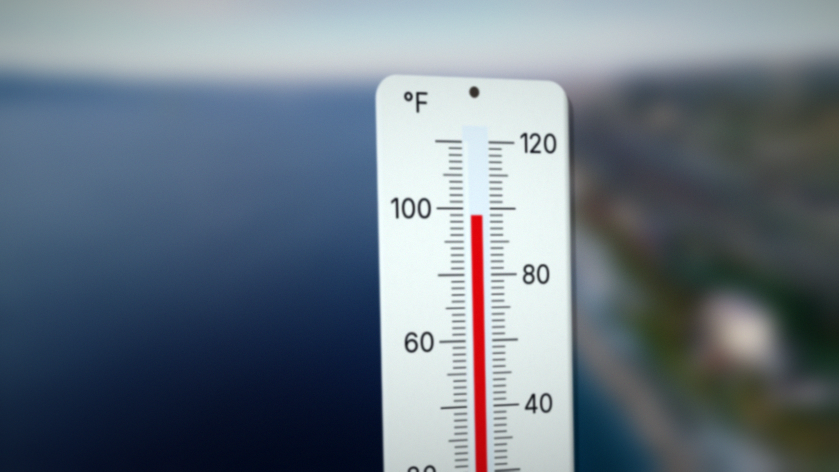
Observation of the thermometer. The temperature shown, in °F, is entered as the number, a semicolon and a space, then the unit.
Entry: 98; °F
